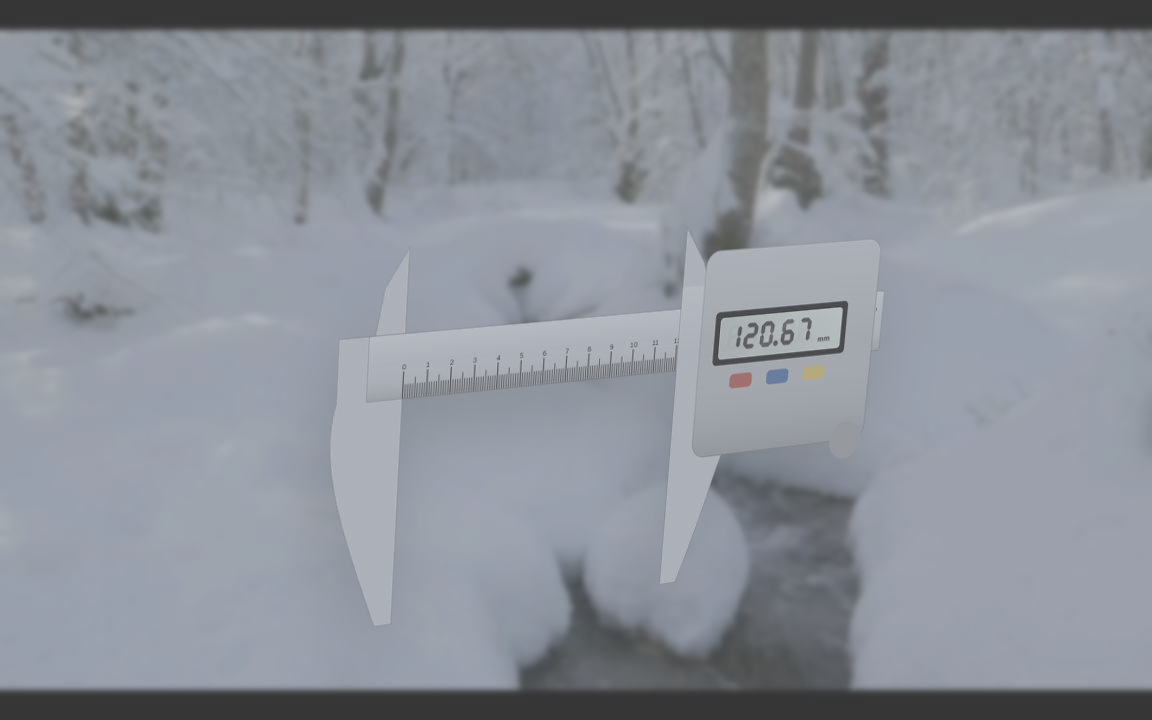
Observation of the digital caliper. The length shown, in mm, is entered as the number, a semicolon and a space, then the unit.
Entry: 120.67; mm
